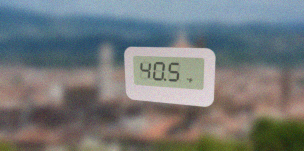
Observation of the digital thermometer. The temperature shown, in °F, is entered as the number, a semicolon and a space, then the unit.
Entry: 40.5; °F
